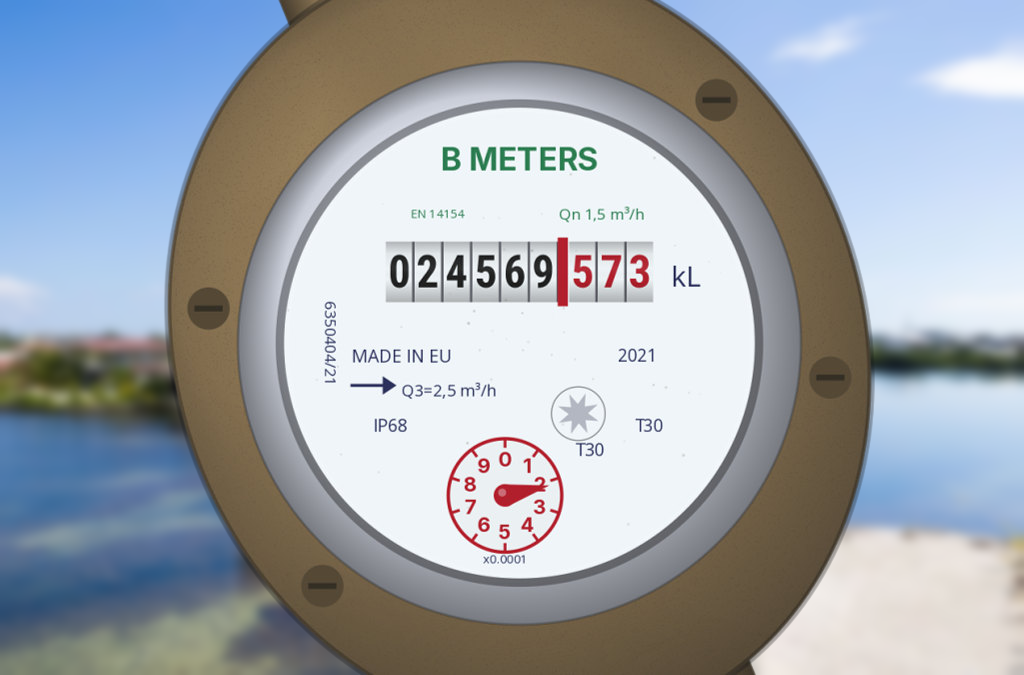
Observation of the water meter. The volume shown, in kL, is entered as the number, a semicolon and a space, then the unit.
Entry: 24569.5732; kL
